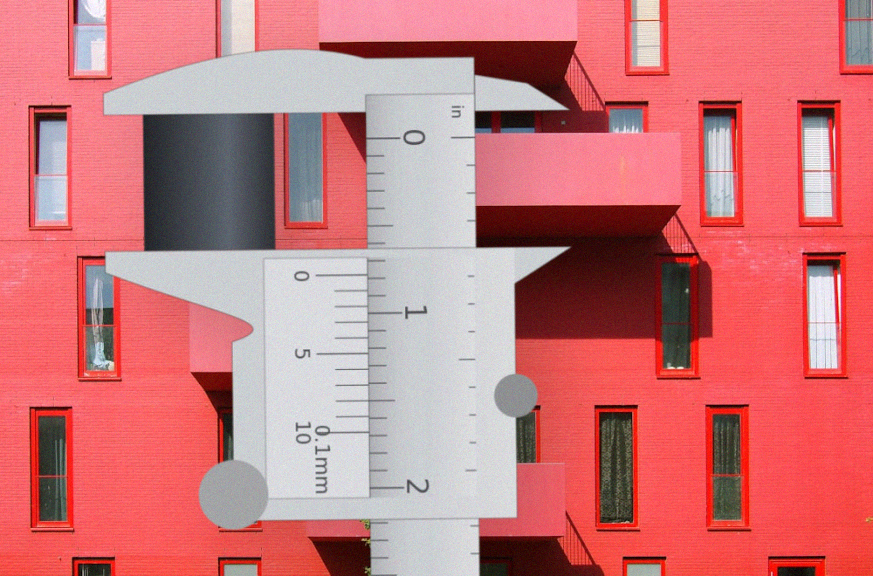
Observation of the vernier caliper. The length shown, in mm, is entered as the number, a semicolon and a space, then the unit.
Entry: 7.8; mm
